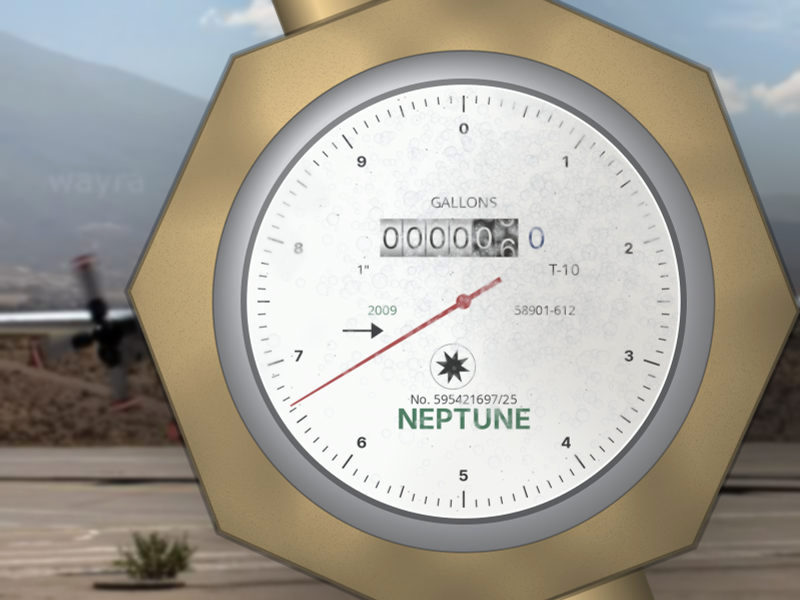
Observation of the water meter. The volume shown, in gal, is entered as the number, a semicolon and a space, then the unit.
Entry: 56.6; gal
